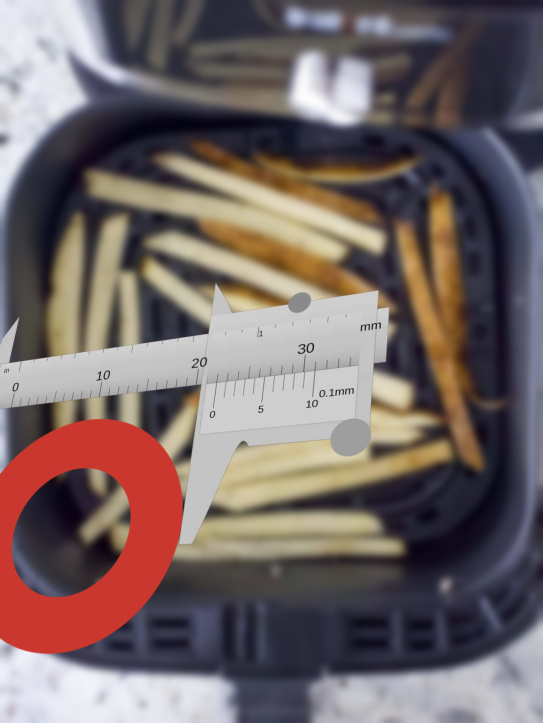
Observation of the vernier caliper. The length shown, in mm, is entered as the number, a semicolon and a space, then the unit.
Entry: 22.0; mm
